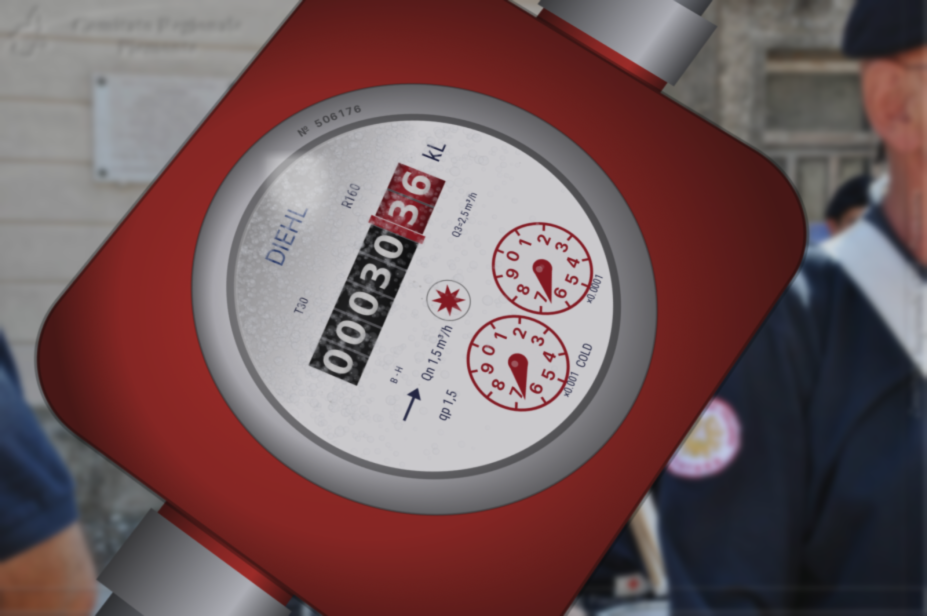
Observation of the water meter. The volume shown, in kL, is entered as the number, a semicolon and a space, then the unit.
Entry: 30.3666; kL
